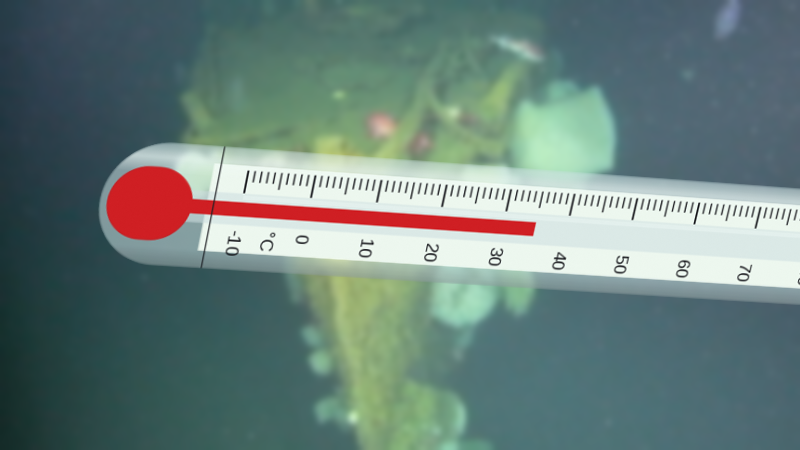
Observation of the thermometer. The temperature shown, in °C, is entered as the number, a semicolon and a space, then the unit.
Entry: 35; °C
